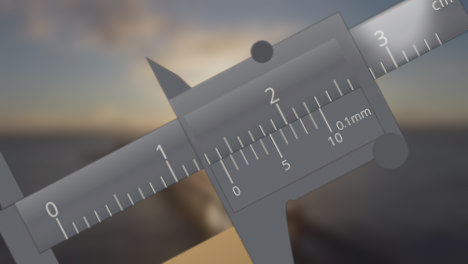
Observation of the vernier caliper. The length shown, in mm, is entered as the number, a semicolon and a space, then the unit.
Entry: 13.9; mm
